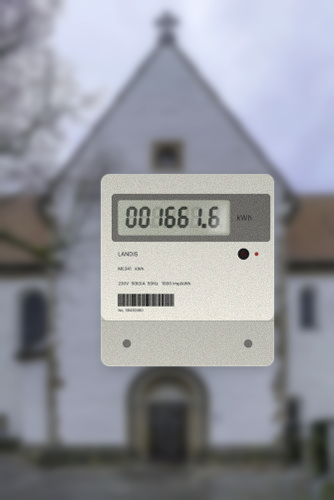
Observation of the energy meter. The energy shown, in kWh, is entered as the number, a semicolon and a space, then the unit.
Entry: 1661.6; kWh
